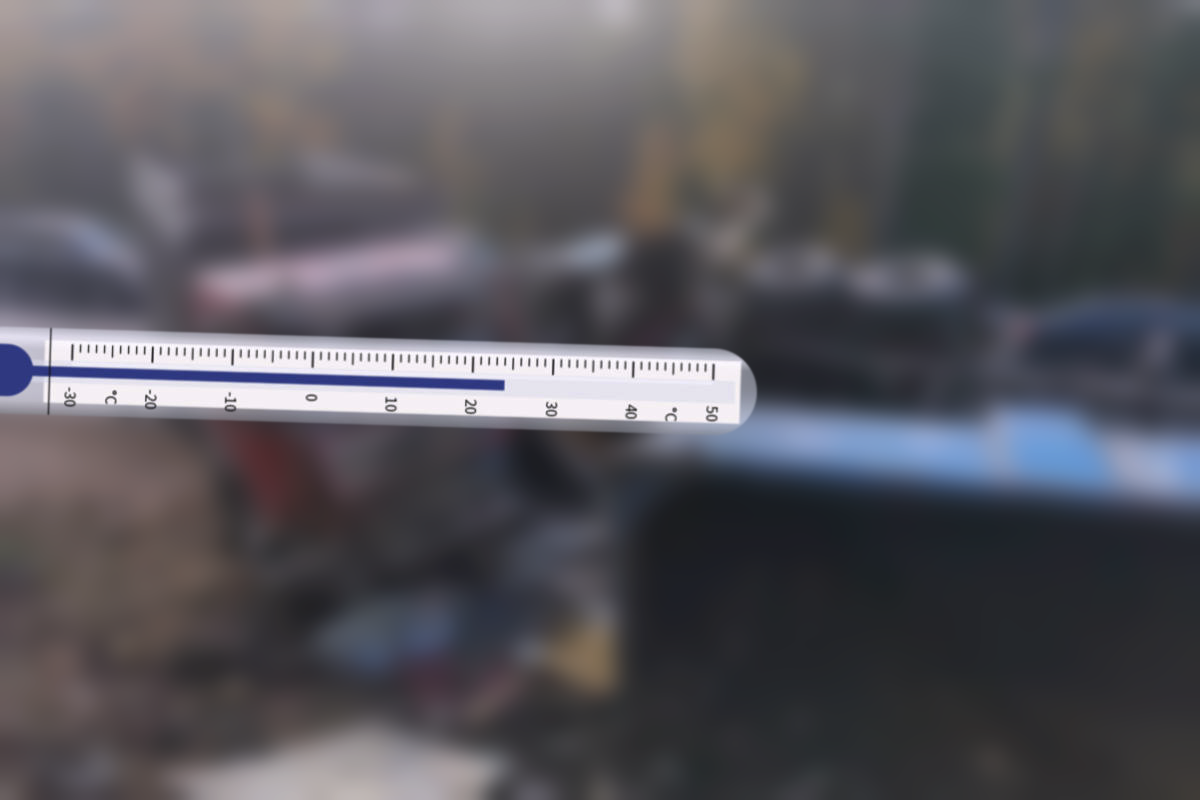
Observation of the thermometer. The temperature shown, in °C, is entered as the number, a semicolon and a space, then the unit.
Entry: 24; °C
